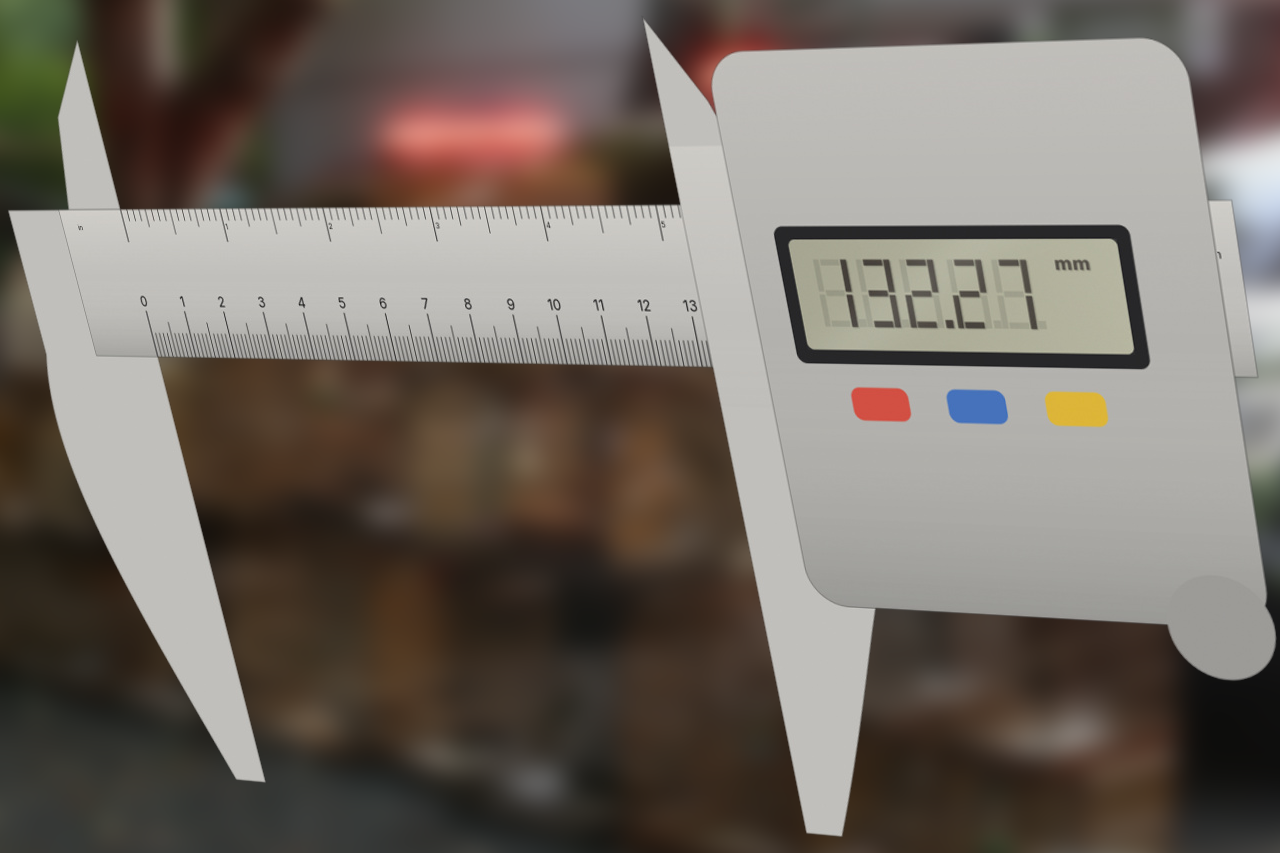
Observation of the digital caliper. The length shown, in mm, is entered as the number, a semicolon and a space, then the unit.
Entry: 132.27; mm
